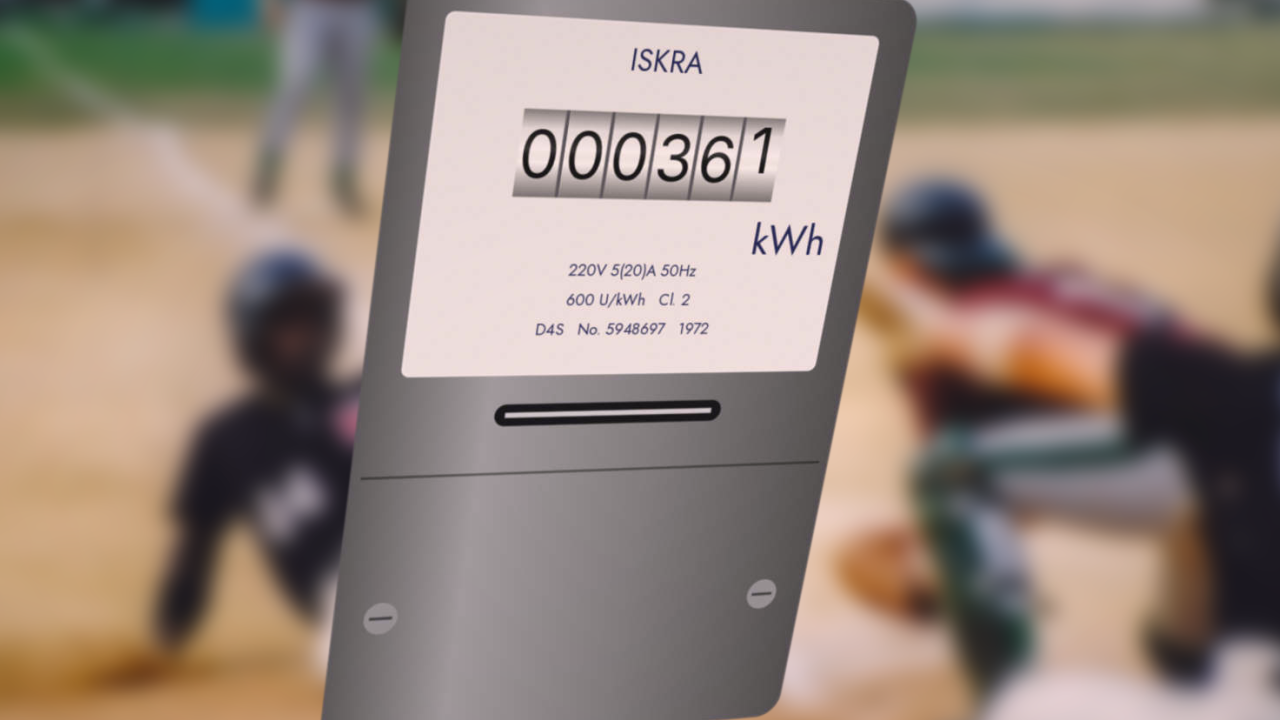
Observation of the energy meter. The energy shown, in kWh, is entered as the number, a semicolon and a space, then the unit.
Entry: 361; kWh
